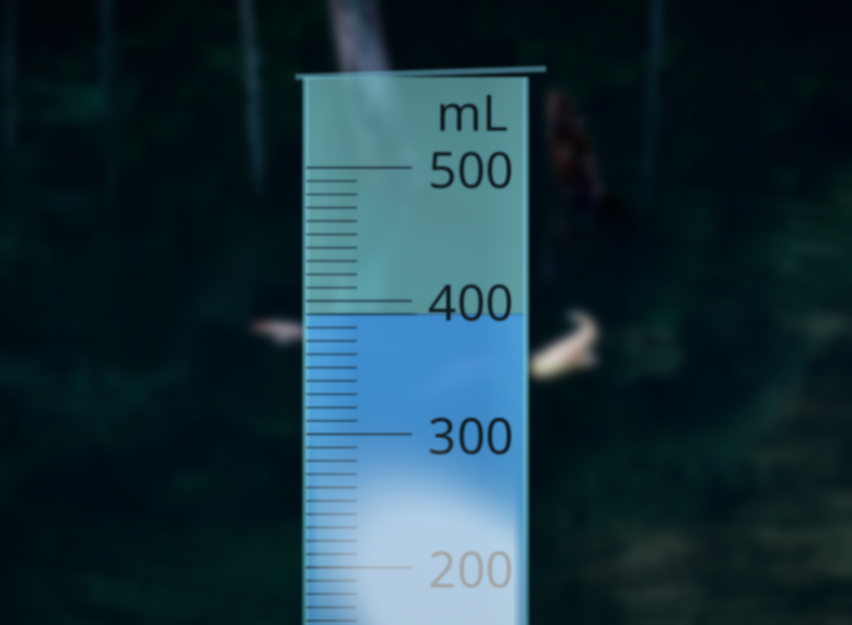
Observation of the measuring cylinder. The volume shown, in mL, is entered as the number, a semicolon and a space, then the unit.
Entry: 390; mL
